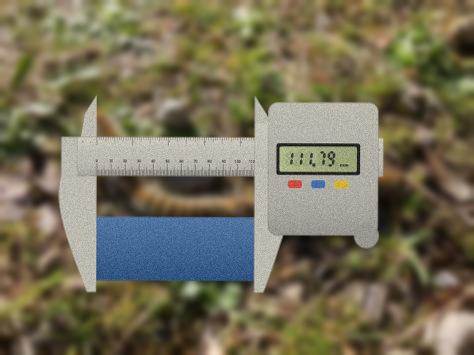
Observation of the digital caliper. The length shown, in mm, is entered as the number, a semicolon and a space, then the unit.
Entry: 111.79; mm
